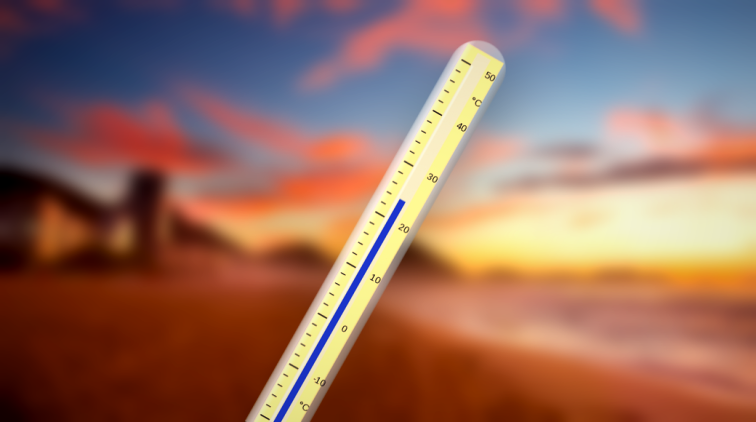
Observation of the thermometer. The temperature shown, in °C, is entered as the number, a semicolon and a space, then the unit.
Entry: 24; °C
